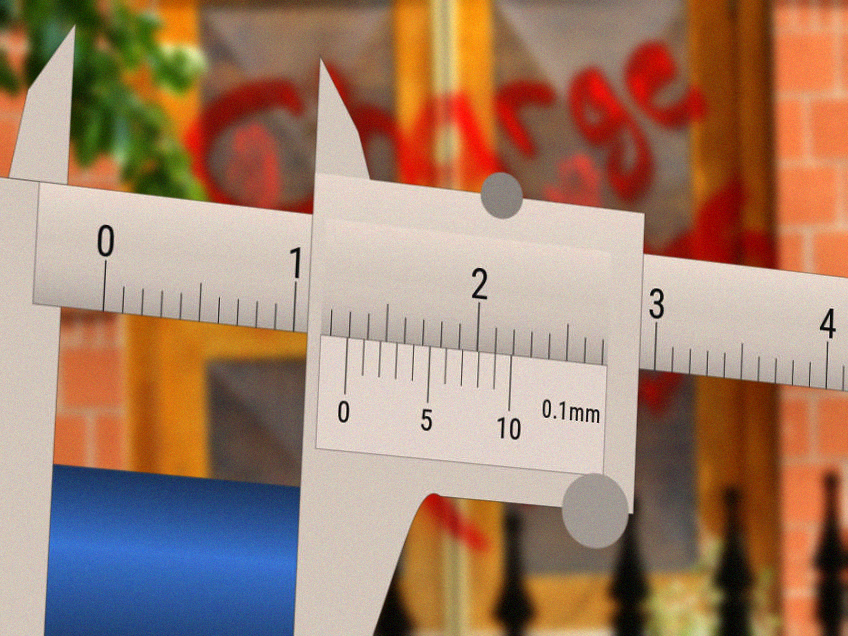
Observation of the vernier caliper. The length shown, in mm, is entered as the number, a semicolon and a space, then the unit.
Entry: 12.9; mm
